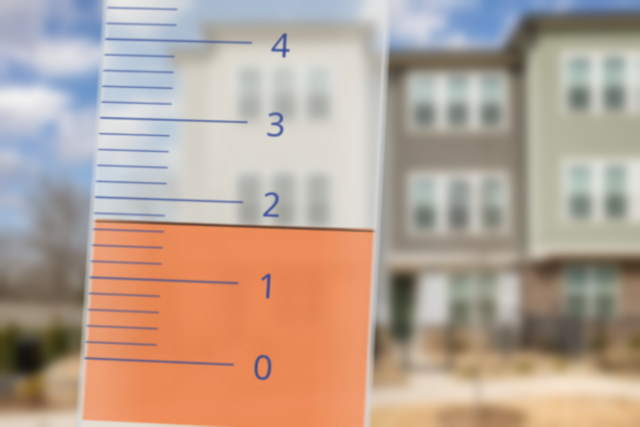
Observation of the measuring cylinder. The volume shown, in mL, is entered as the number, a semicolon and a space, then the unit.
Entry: 1.7; mL
